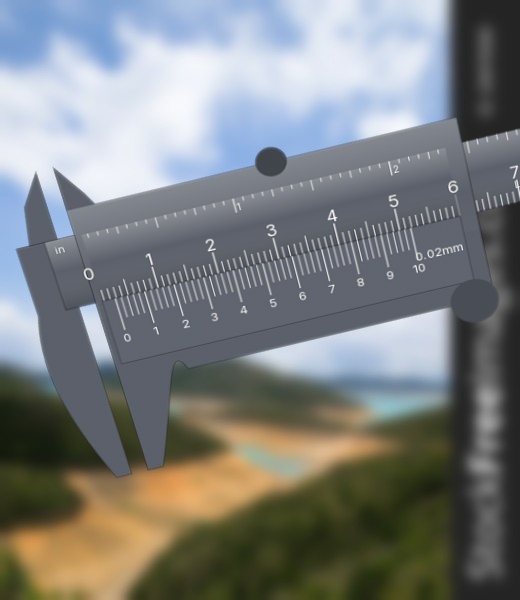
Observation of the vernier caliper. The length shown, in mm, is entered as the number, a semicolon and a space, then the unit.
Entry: 2.8; mm
